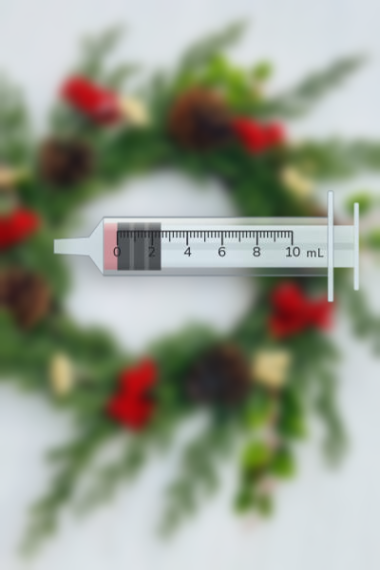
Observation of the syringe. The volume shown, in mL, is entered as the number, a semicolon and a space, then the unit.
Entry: 0; mL
